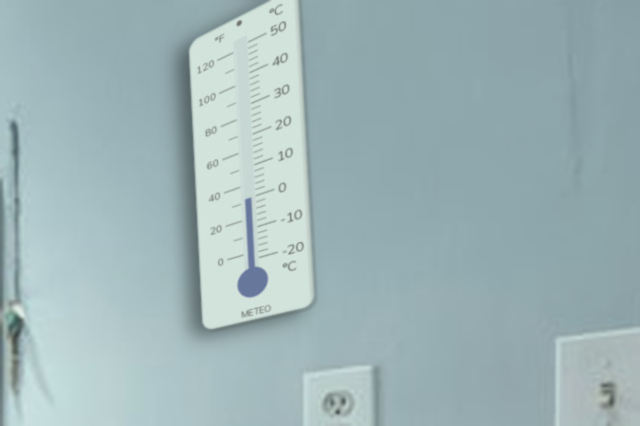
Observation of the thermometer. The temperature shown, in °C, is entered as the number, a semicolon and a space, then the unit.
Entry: 0; °C
